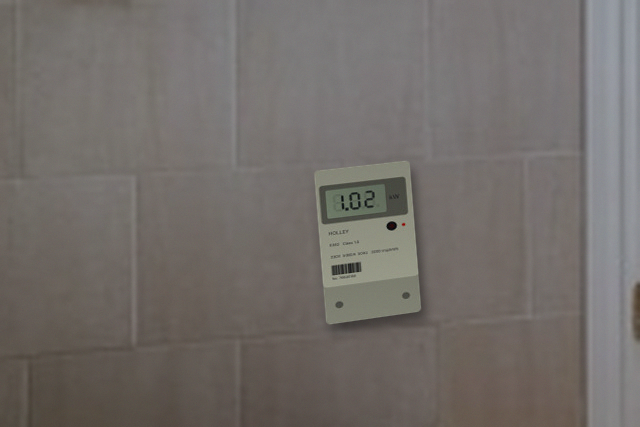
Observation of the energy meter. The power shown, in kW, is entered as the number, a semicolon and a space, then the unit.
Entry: 1.02; kW
